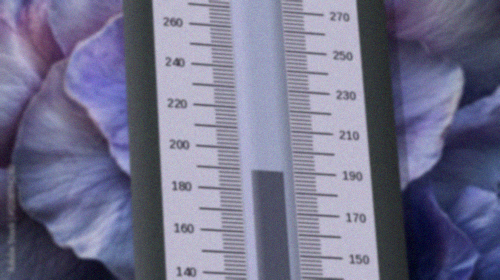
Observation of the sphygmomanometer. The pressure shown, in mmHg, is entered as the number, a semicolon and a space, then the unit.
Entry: 190; mmHg
